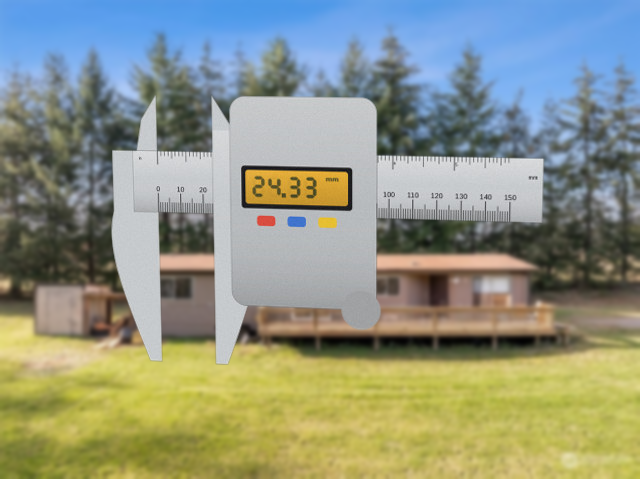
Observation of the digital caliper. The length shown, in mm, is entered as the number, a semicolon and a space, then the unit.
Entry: 24.33; mm
